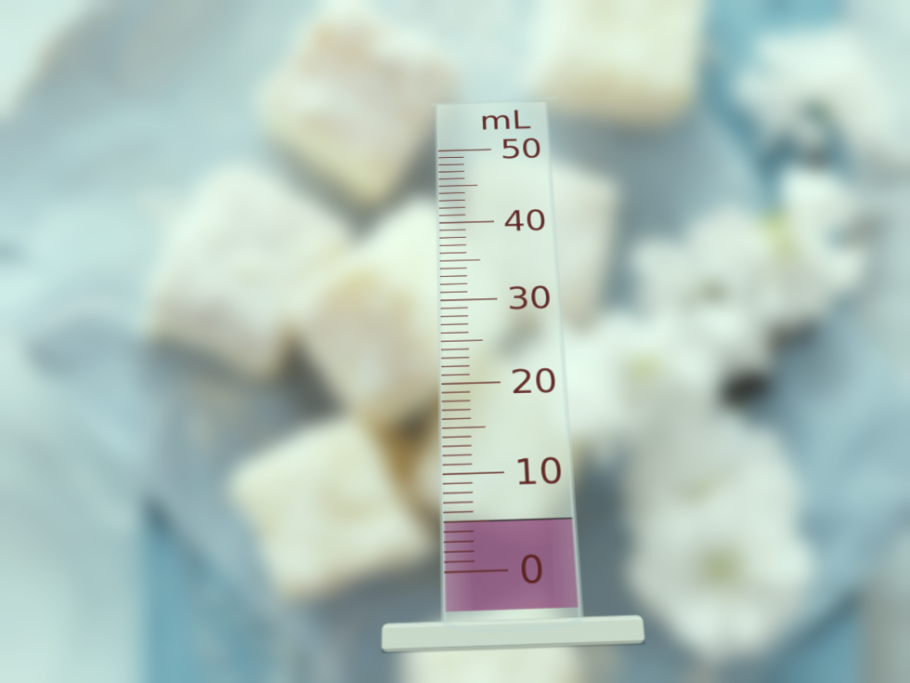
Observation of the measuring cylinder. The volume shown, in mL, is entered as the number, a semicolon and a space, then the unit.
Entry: 5; mL
